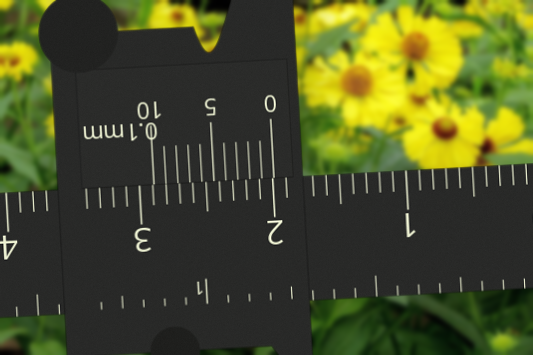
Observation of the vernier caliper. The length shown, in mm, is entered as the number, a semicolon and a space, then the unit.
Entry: 19.9; mm
